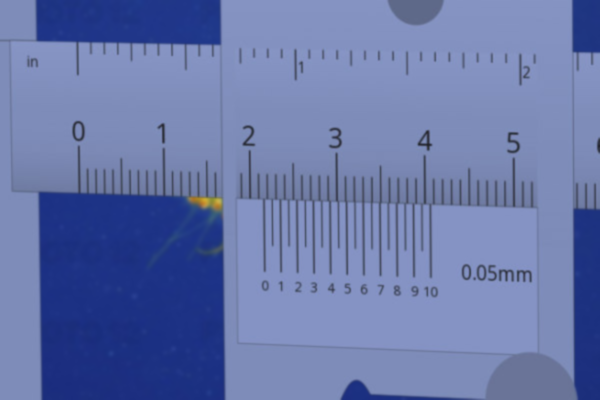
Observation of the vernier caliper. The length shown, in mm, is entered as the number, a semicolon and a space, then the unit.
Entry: 21.6; mm
